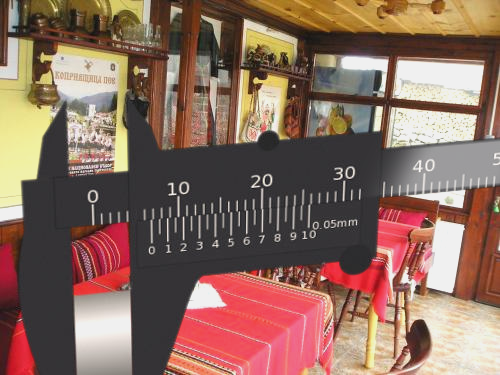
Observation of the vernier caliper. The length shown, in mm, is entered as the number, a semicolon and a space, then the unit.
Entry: 6.8; mm
